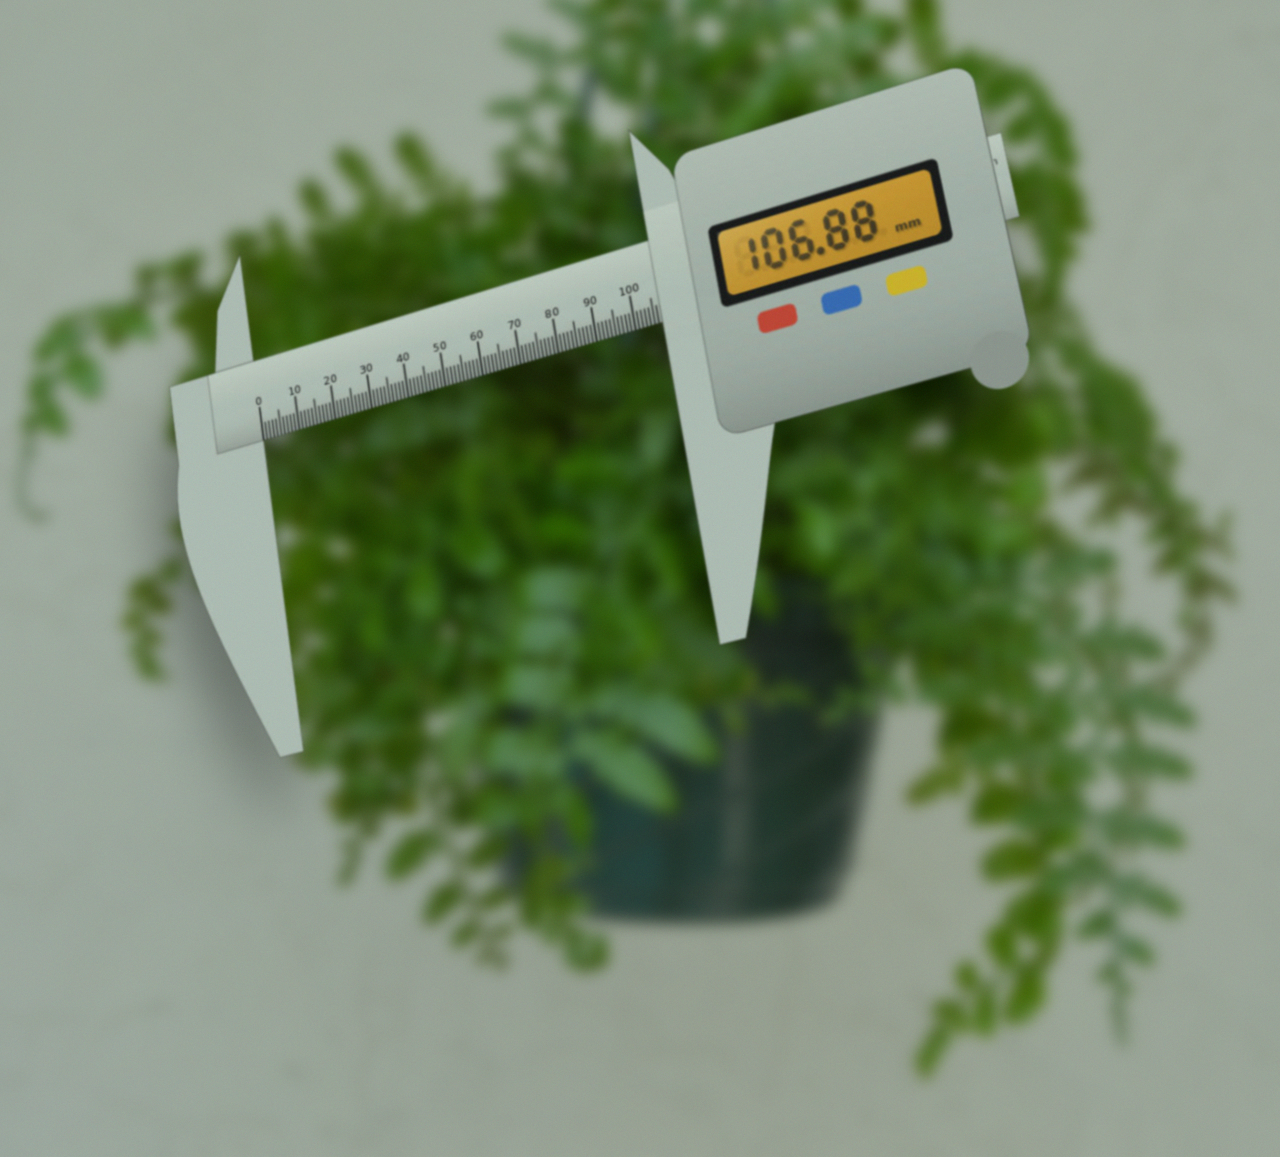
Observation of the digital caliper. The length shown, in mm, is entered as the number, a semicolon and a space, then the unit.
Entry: 106.88; mm
